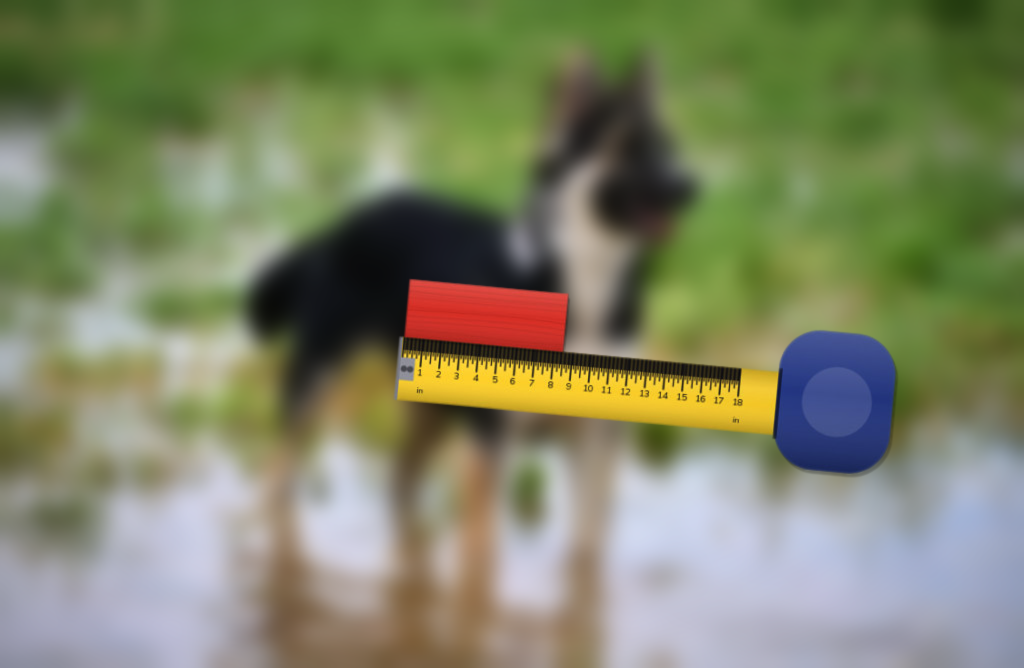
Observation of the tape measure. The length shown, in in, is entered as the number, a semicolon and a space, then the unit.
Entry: 8.5; in
